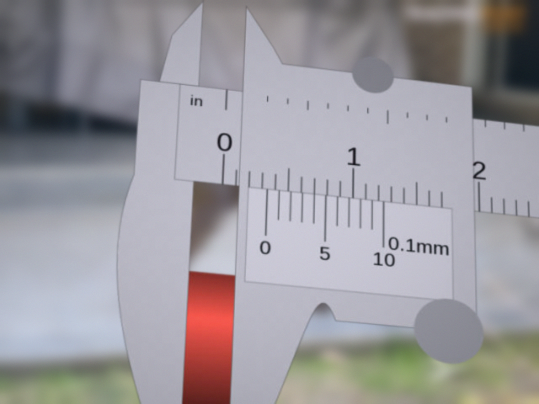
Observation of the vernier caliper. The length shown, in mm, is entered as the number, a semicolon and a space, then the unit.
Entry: 3.4; mm
